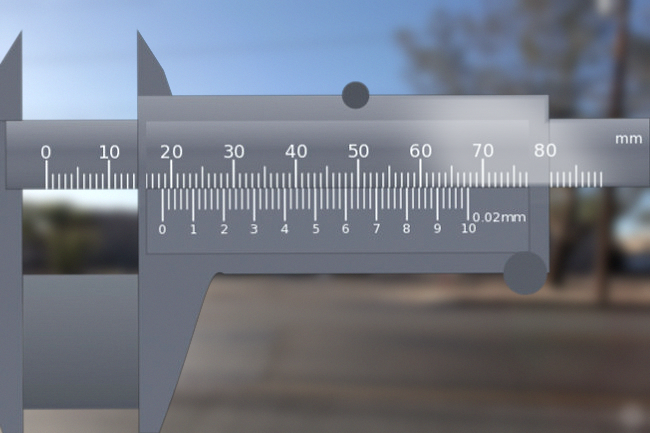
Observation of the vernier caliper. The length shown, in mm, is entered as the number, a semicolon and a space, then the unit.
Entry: 18.6; mm
